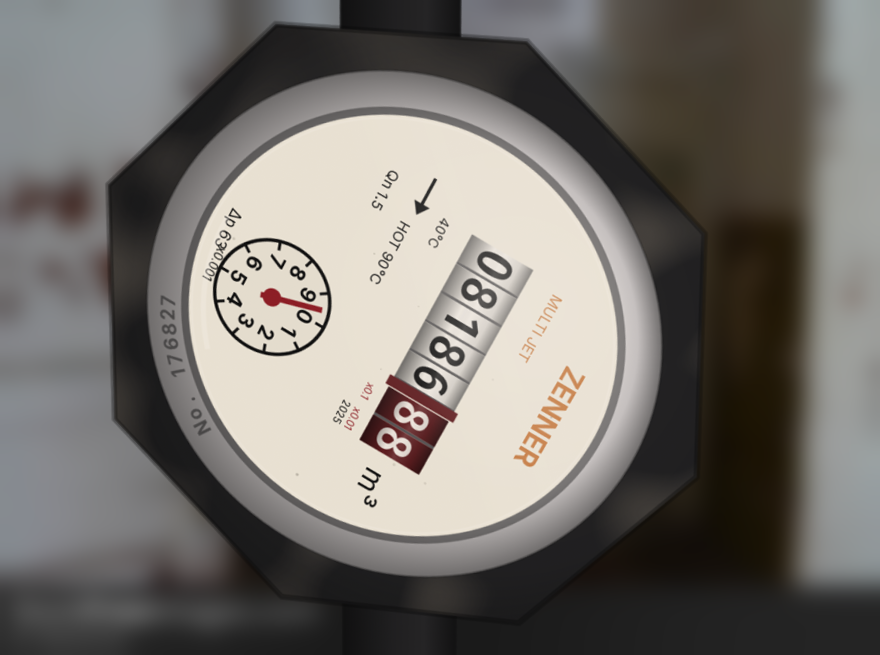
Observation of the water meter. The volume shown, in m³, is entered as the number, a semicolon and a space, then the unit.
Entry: 8186.879; m³
